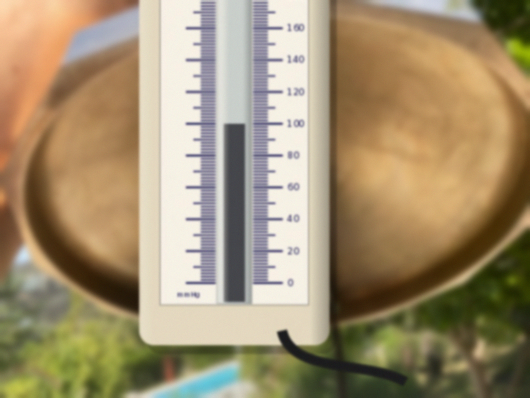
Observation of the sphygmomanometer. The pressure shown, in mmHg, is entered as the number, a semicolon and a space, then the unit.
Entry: 100; mmHg
